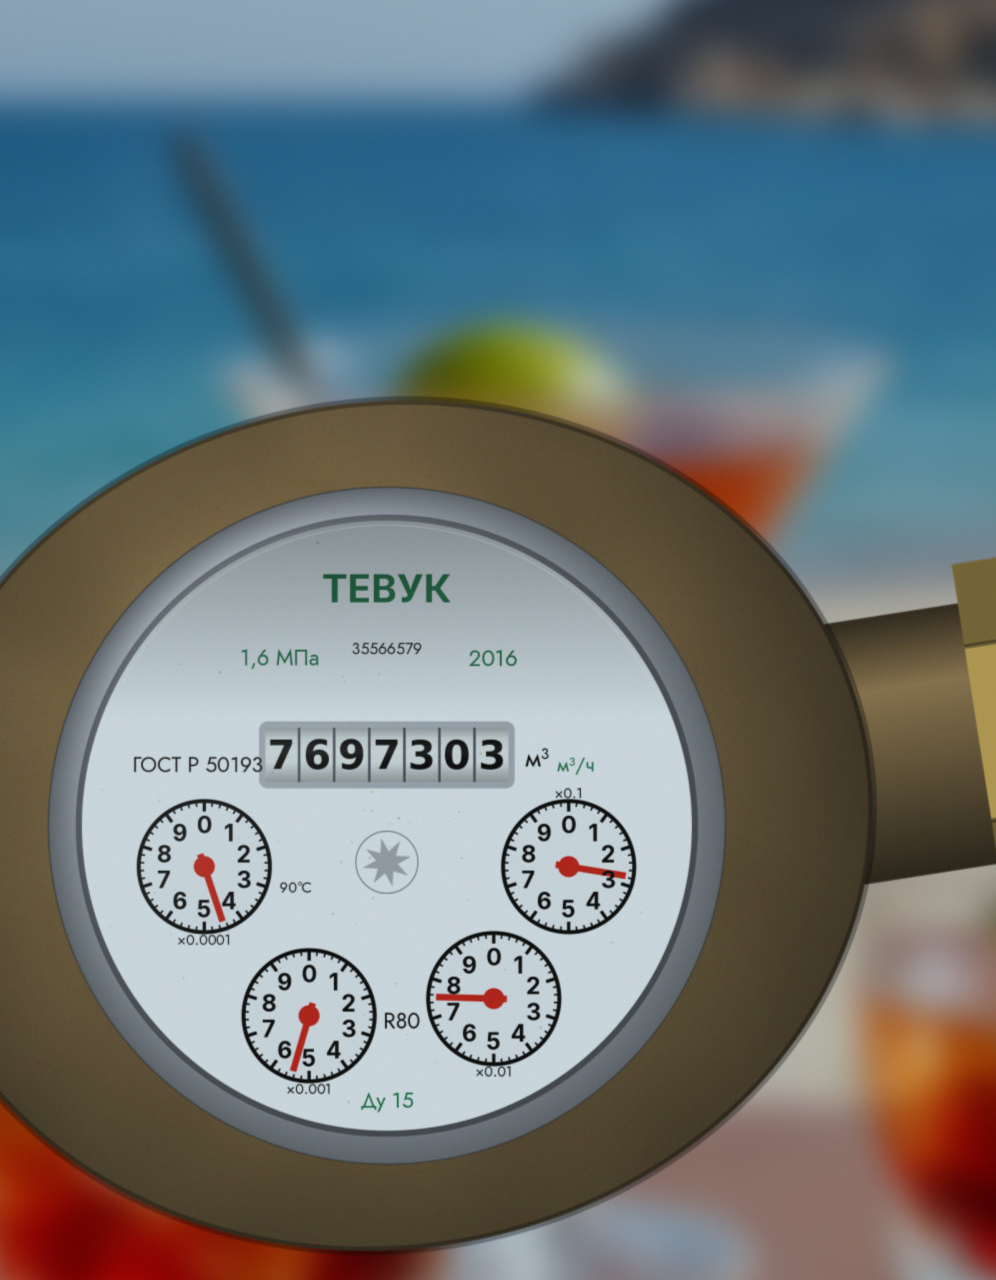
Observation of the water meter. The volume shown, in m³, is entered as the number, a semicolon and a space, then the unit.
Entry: 7697303.2754; m³
